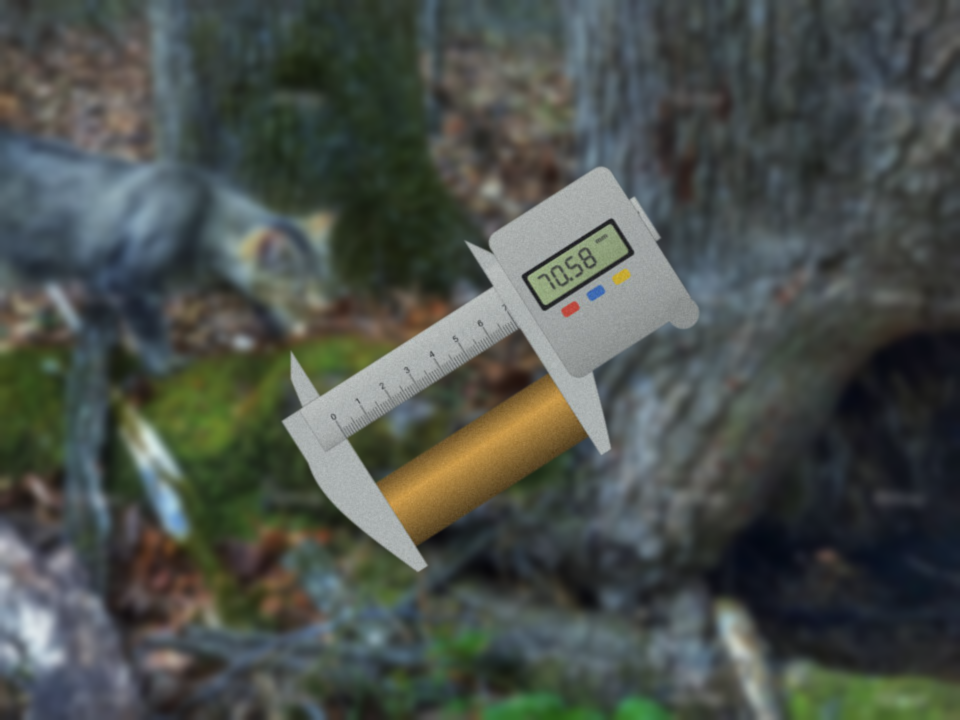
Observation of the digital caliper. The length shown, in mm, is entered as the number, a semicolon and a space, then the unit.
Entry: 70.58; mm
